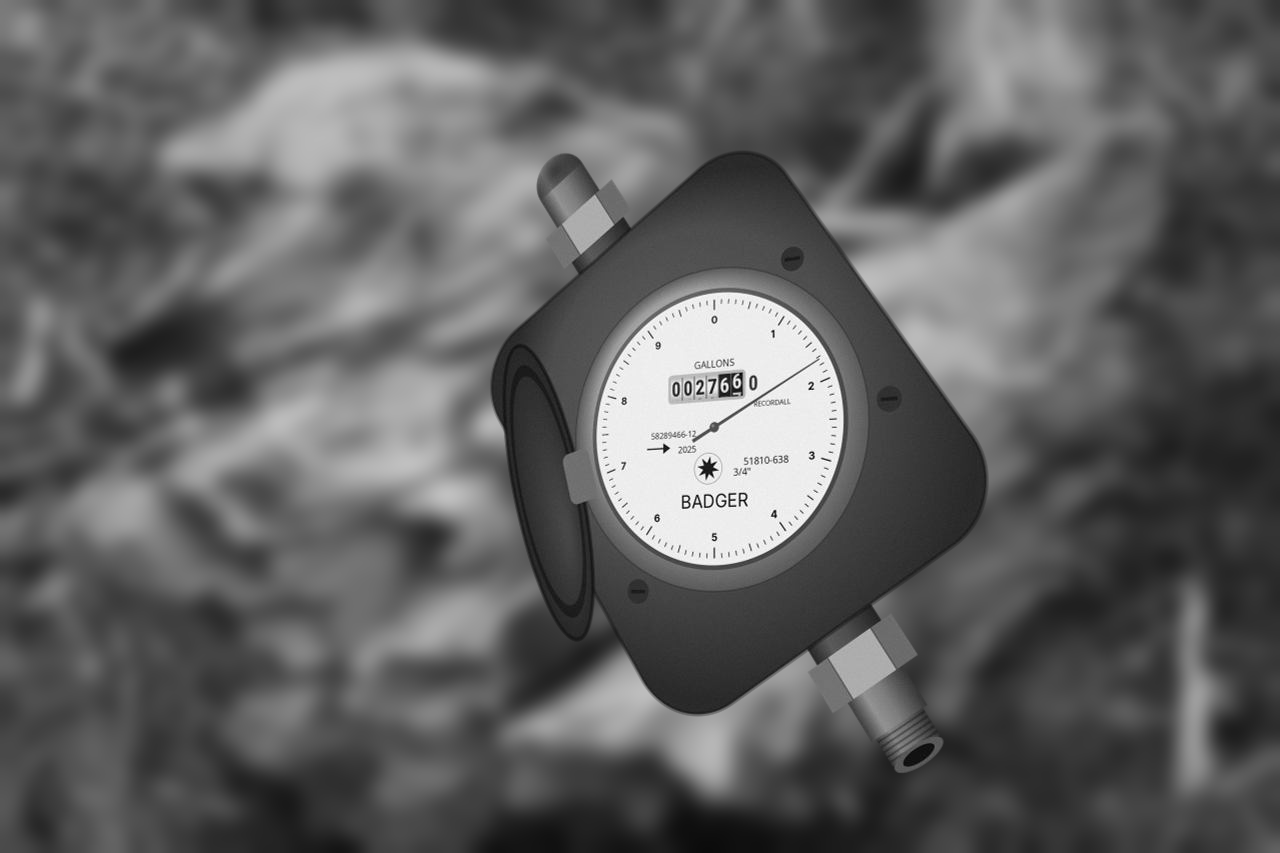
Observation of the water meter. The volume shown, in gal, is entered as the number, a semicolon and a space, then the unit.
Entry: 27661.7; gal
